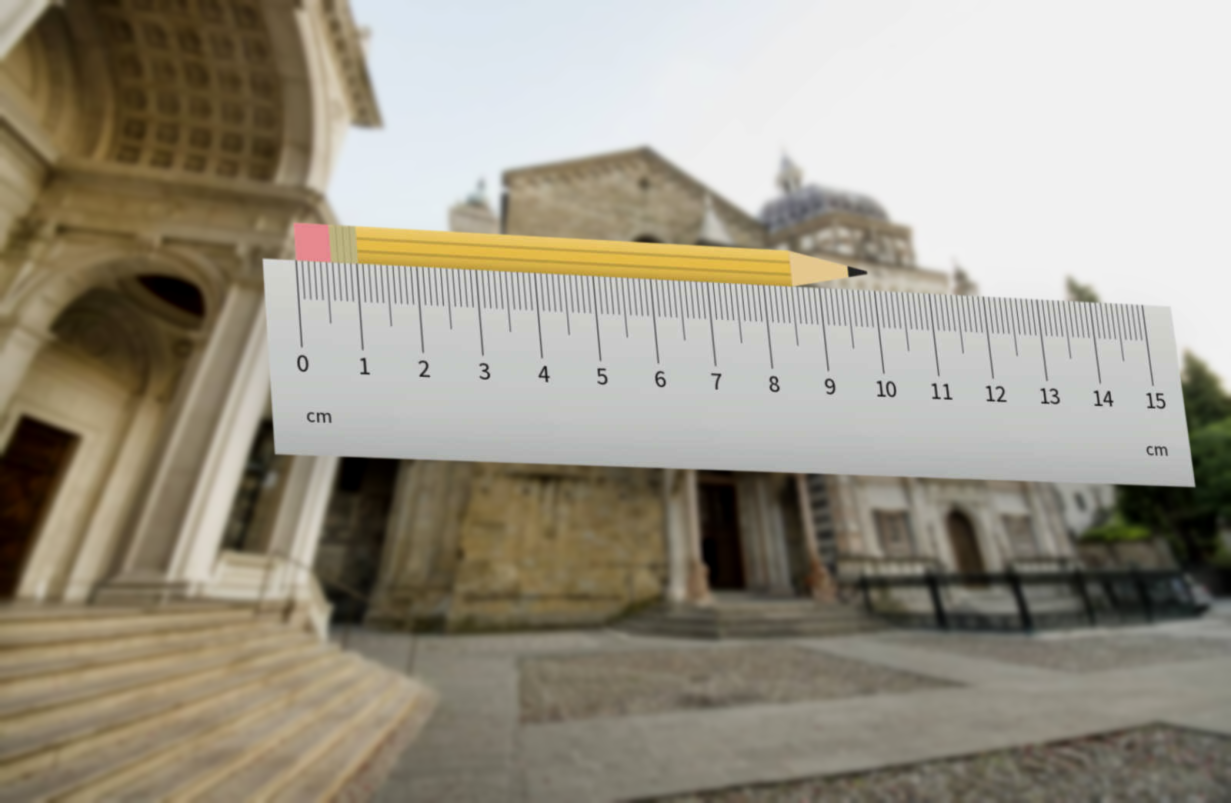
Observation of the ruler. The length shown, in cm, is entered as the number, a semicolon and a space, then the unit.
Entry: 9.9; cm
